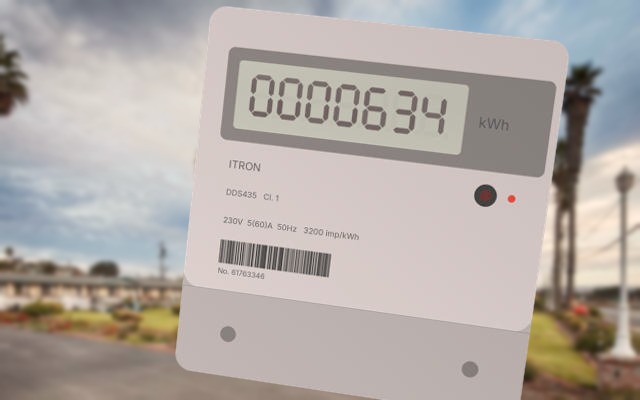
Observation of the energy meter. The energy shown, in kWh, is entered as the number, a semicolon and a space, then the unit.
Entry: 634; kWh
